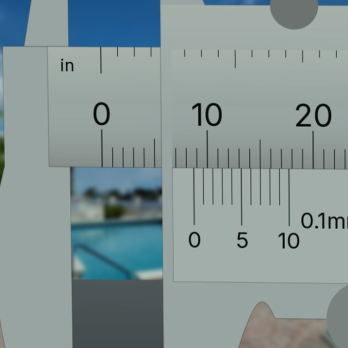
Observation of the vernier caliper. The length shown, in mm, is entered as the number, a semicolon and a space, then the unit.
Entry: 8.7; mm
